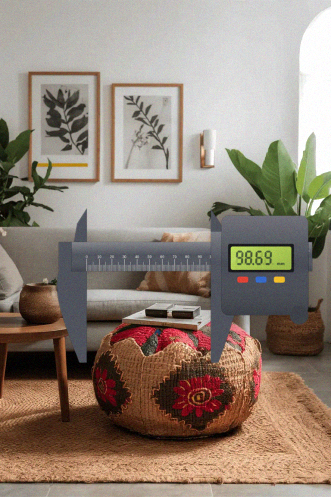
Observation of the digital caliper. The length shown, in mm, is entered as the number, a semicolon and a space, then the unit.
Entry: 98.69; mm
